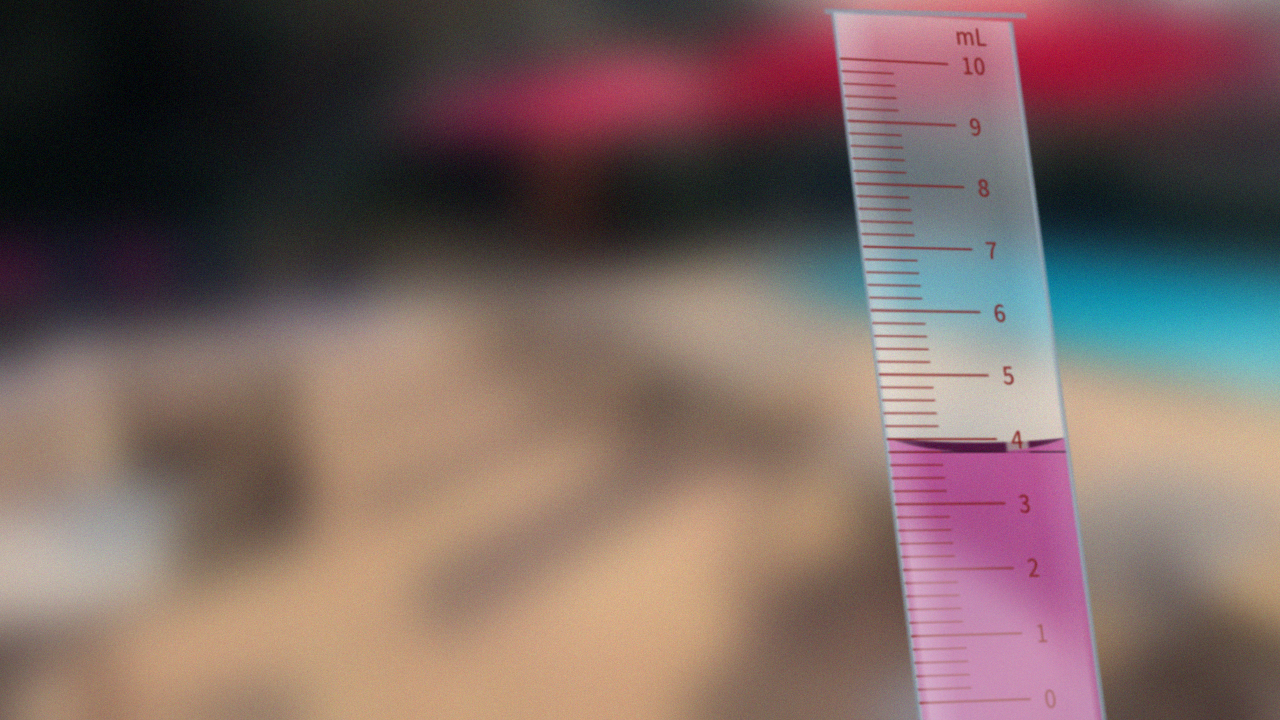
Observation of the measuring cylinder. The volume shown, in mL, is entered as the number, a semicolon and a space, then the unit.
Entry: 3.8; mL
